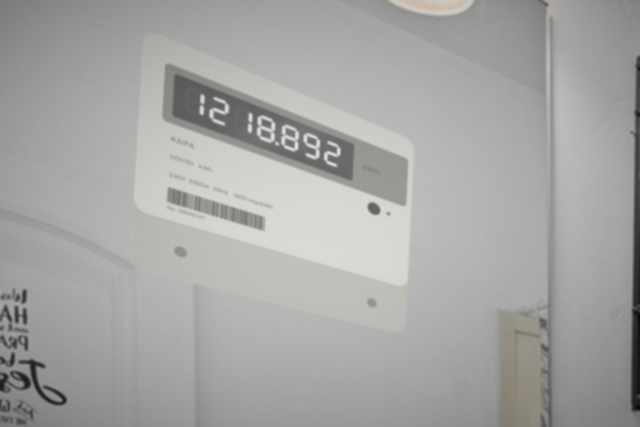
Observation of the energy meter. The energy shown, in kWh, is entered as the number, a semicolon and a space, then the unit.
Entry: 1218.892; kWh
